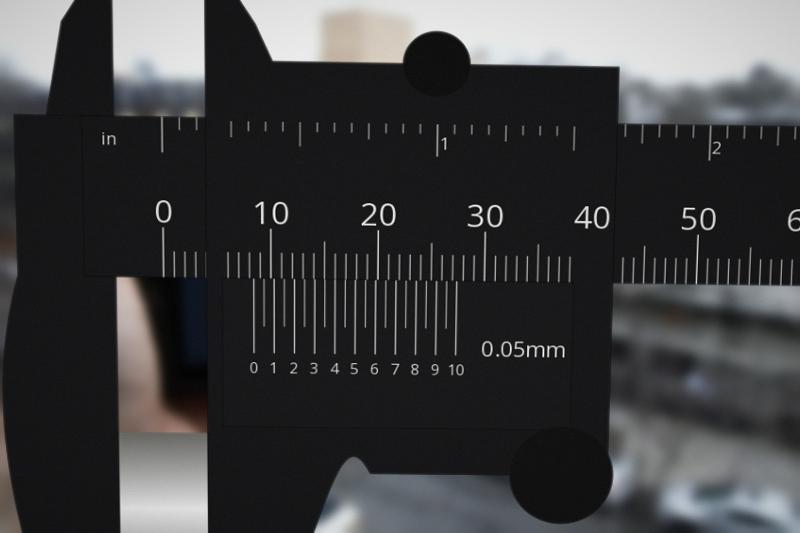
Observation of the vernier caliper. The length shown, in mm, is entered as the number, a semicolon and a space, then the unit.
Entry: 8.4; mm
